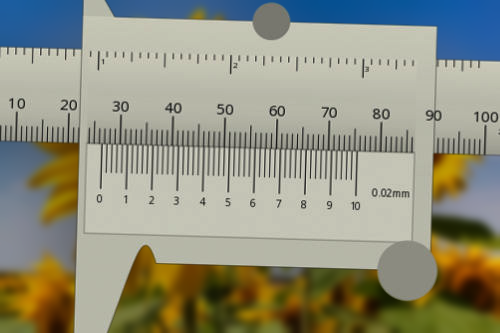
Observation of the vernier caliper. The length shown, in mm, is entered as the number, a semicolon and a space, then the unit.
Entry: 26.5; mm
